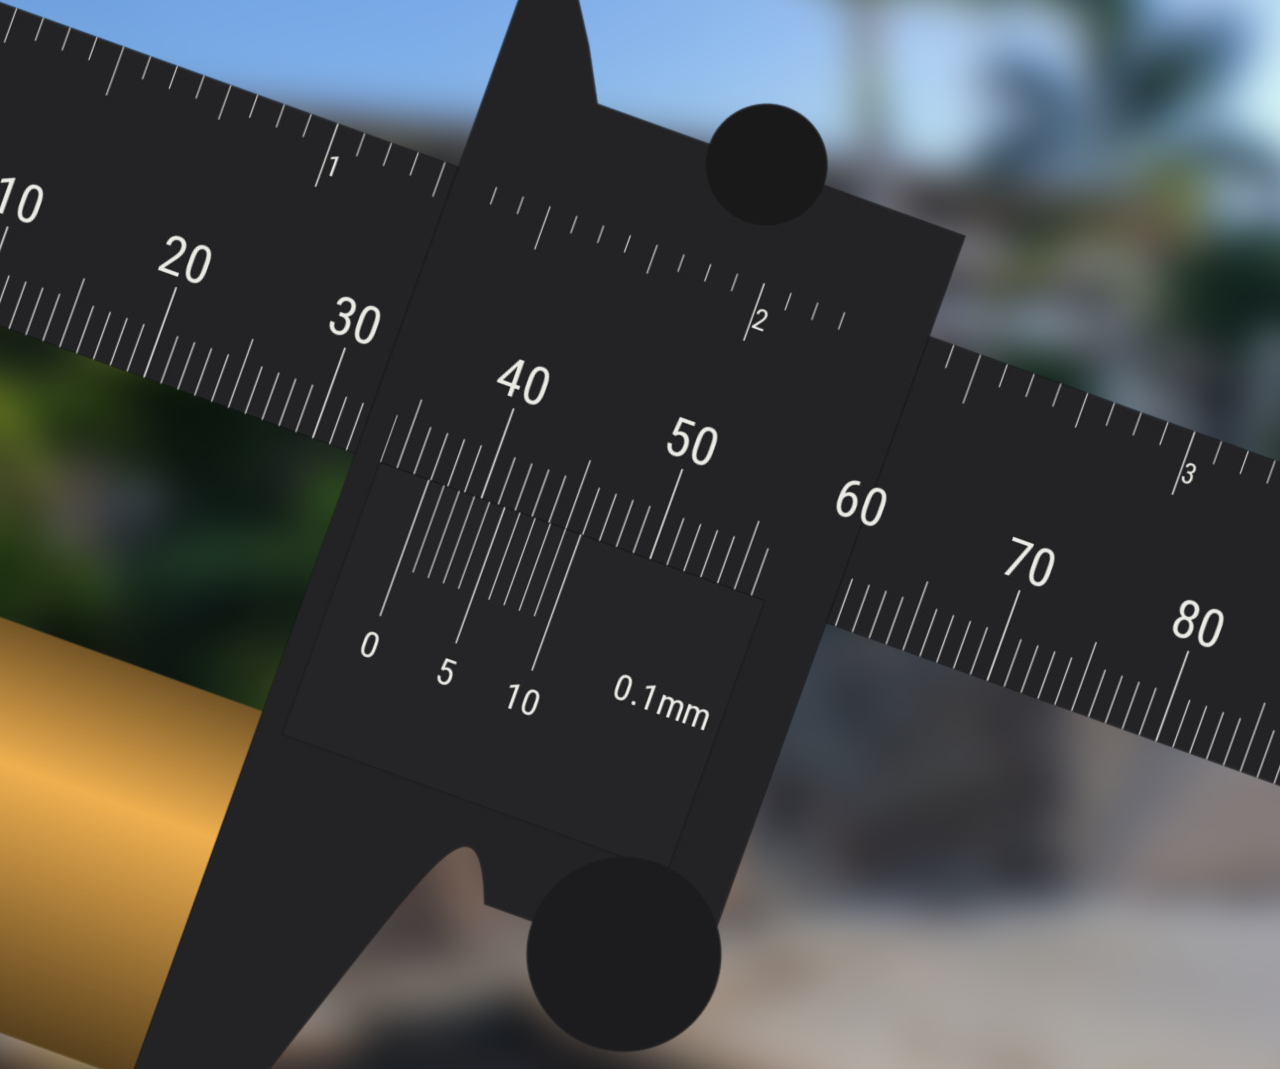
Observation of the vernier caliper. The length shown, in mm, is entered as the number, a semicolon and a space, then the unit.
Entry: 36.9; mm
